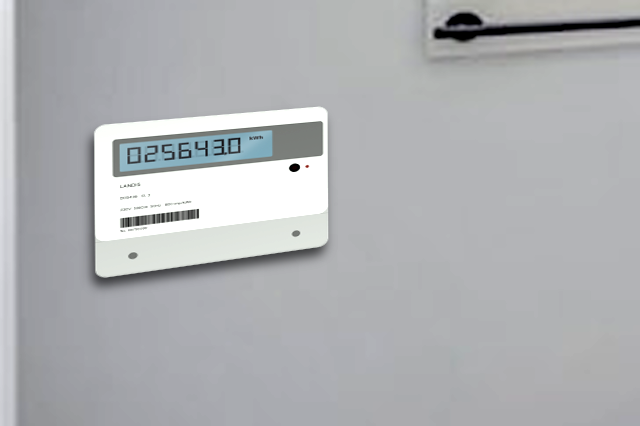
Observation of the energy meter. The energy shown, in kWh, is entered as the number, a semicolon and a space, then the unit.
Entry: 25643.0; kWh
